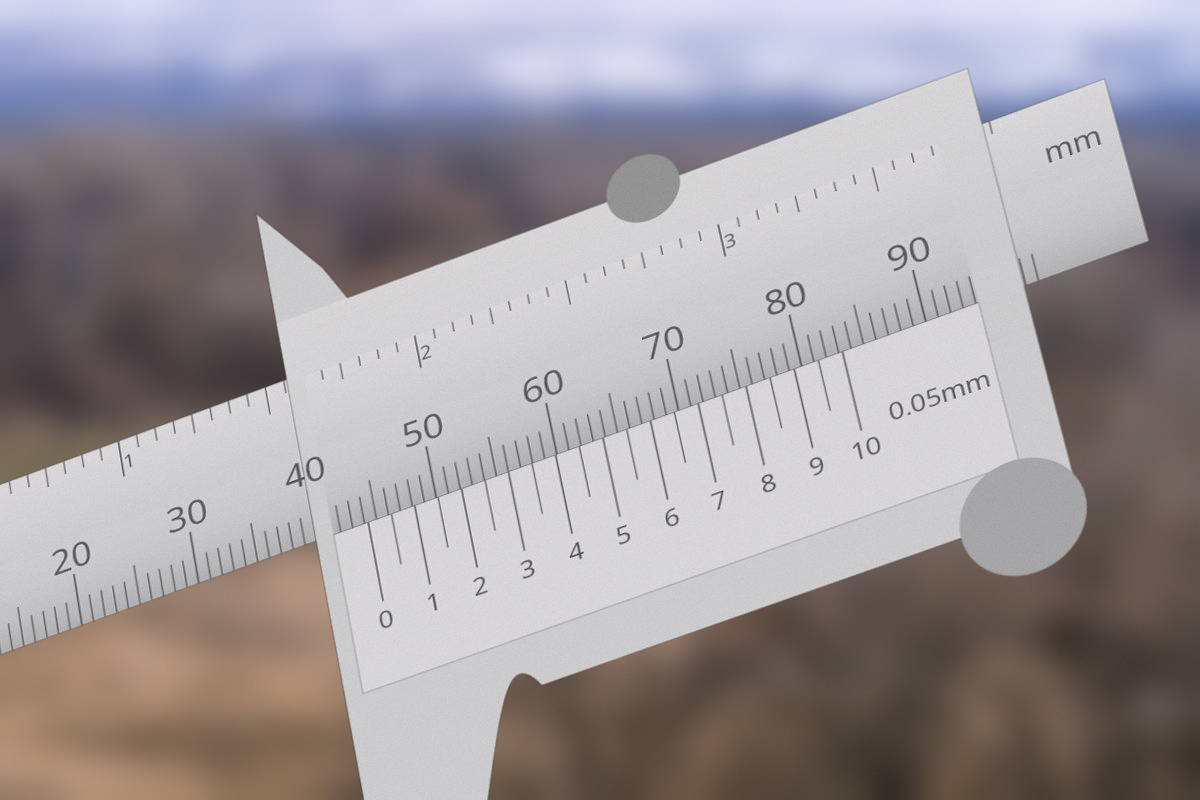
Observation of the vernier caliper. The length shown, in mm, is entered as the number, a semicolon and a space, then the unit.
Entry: 44.3; mm
